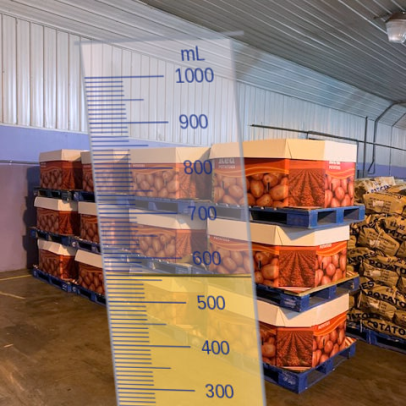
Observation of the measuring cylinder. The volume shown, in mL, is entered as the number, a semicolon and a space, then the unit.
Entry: 560; mL
